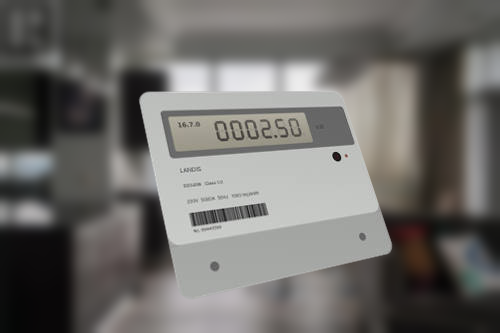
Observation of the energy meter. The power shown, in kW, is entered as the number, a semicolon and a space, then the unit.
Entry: 2.50; kW
